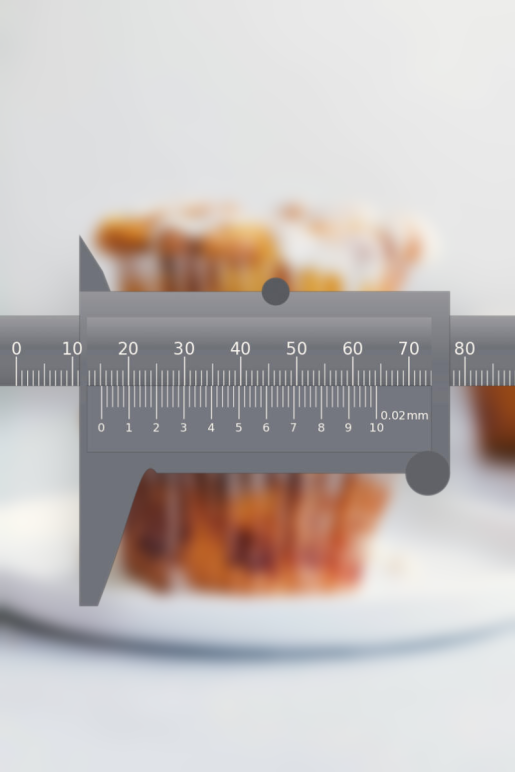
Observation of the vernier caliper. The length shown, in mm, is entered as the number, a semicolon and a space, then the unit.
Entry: 15.2; mm
